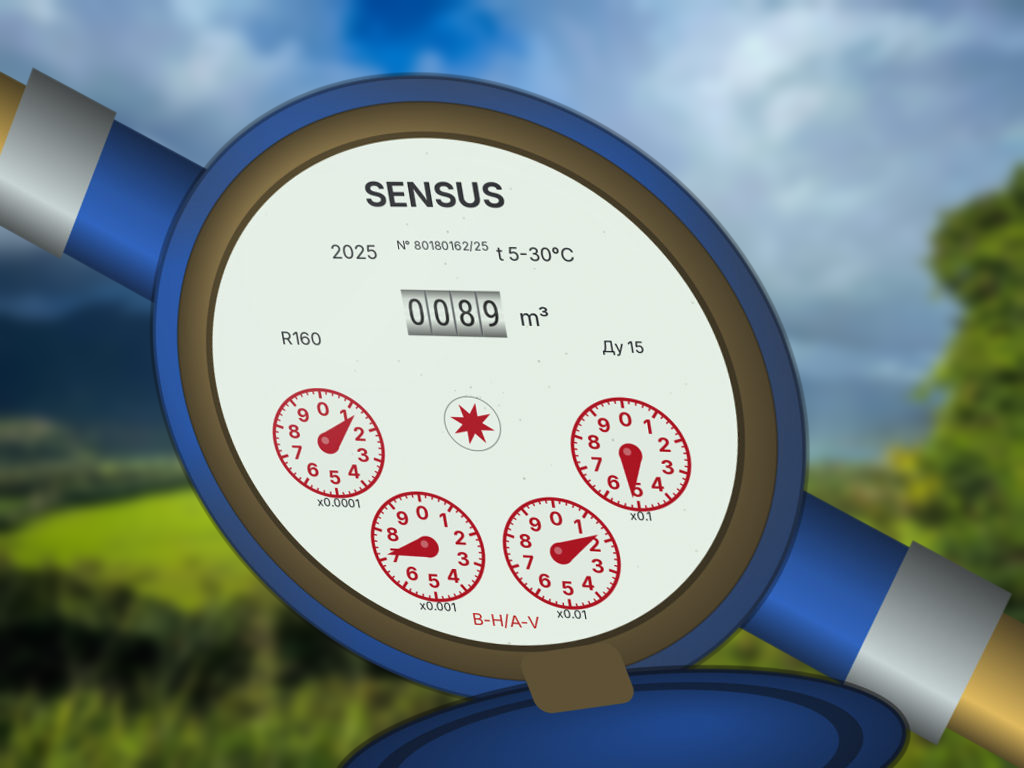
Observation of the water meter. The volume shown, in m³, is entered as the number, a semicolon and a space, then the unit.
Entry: 89.5171; m³
